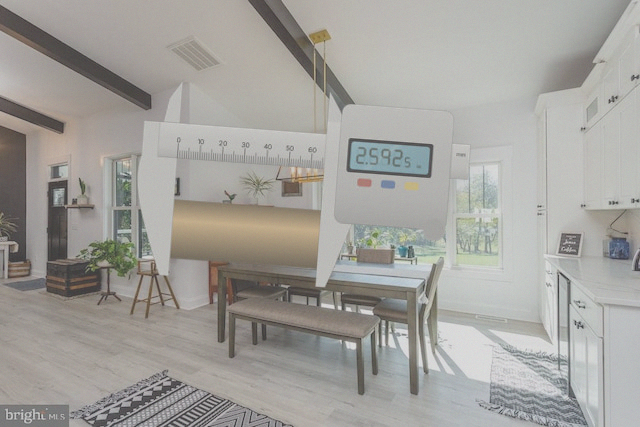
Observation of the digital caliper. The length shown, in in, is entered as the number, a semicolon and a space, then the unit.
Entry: 2.5925; in
